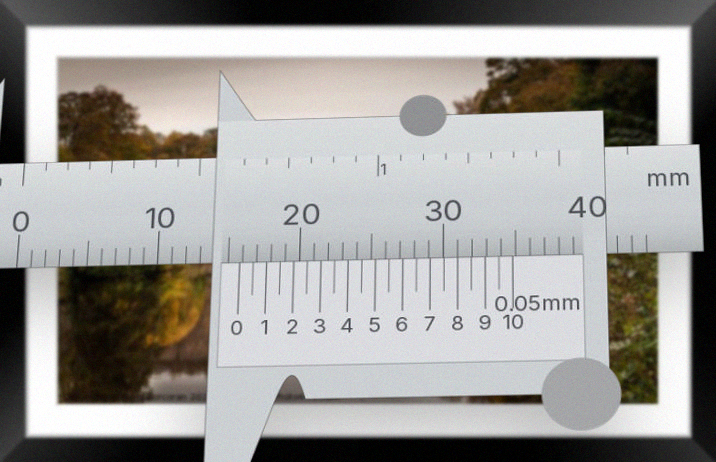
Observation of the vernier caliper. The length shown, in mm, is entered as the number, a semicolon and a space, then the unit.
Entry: 15.8; mm
